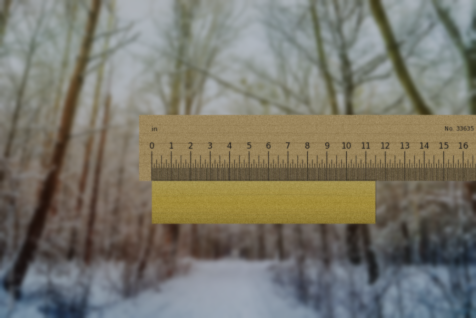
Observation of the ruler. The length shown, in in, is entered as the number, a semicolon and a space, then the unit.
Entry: 11.5; in
